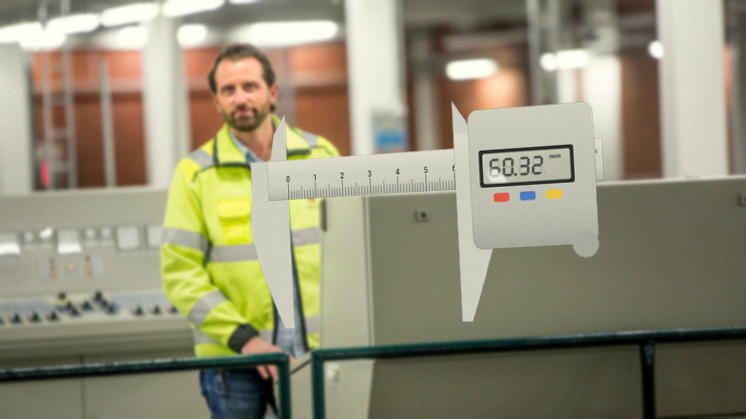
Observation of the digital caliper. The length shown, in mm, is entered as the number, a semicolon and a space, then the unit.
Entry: 60.32; mm
